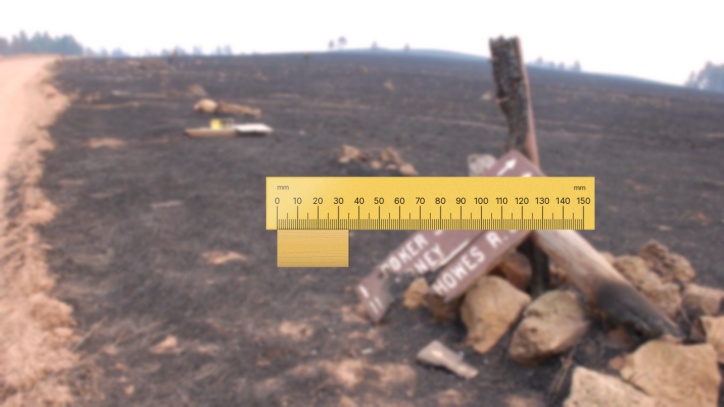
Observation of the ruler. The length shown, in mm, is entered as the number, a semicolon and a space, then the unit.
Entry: 35; mm
